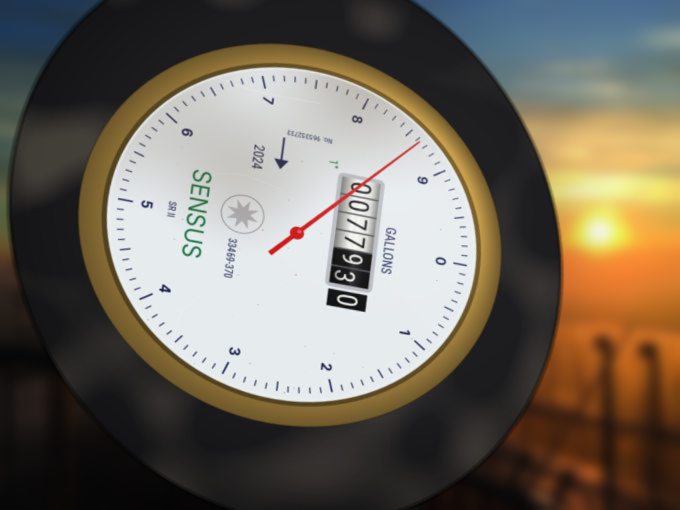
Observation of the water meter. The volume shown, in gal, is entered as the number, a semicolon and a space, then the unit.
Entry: 77928.6; gal
